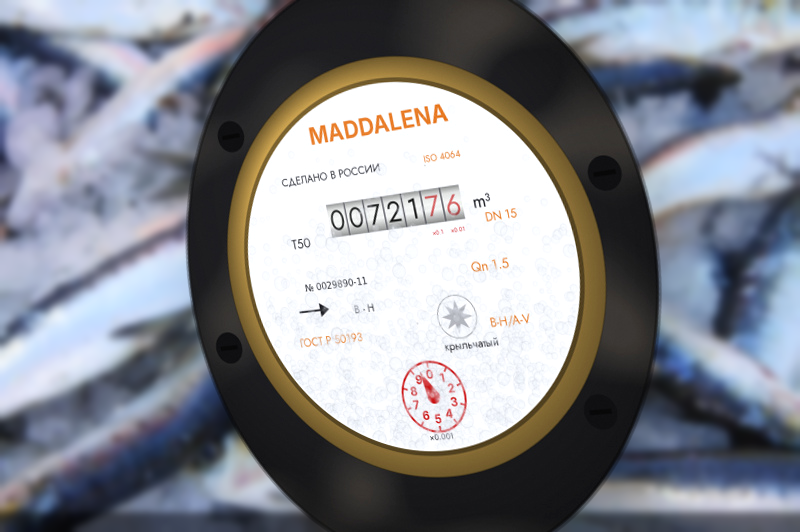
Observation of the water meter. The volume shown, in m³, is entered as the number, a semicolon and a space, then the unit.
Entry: 721.759; m³
